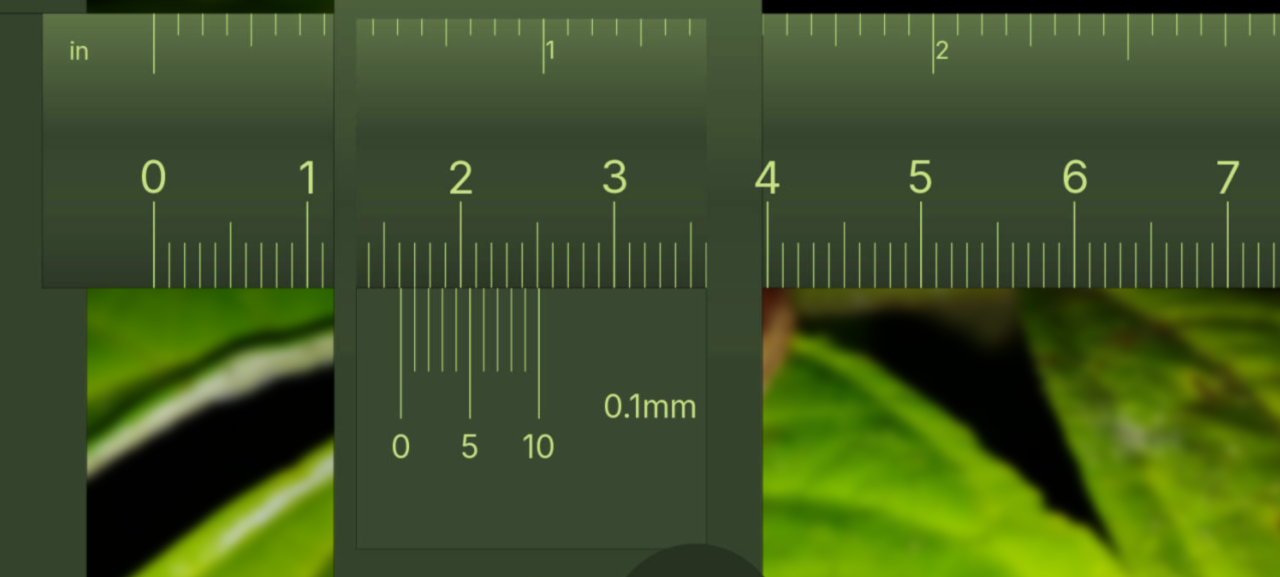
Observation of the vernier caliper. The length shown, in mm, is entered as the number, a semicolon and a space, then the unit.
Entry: 16.1; mm
